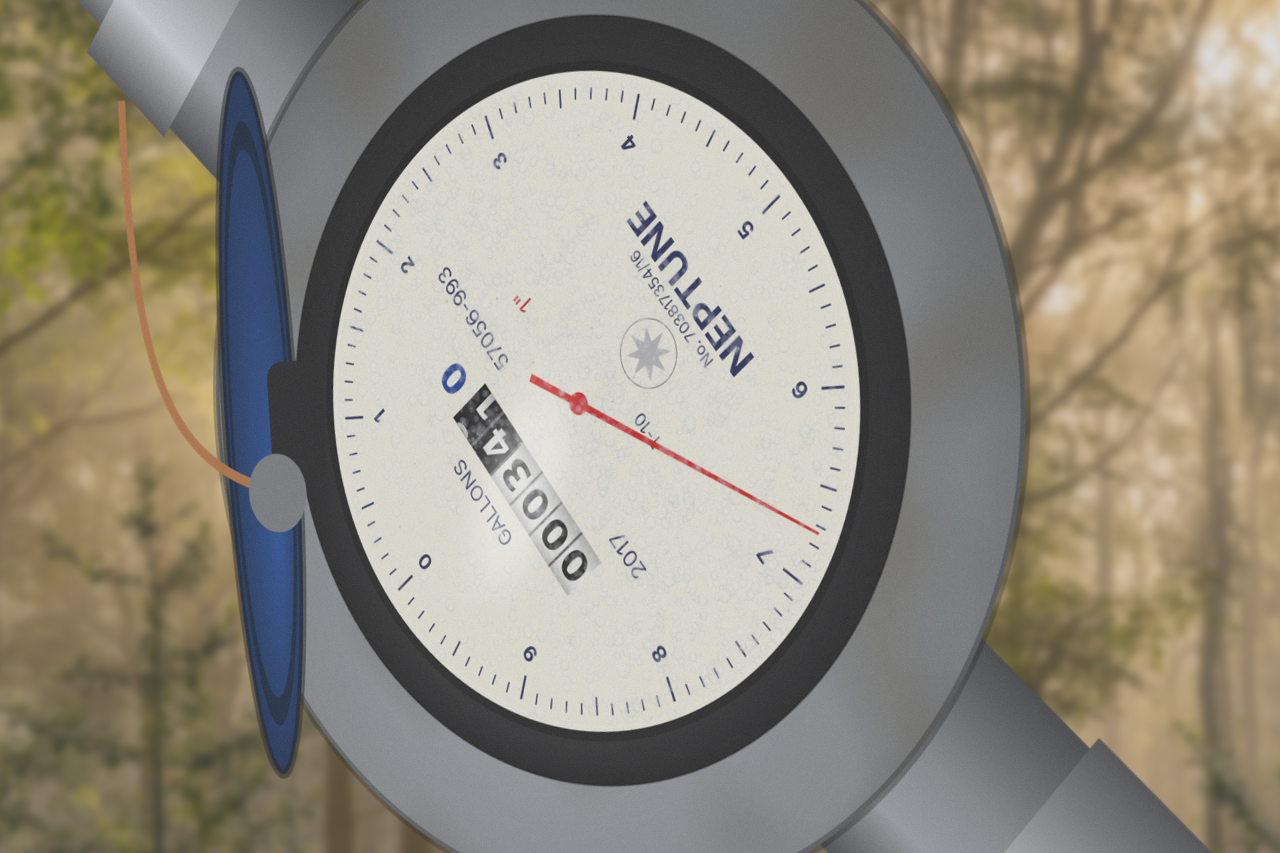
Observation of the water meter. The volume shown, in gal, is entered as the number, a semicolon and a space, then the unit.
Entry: 3406.7; gal
